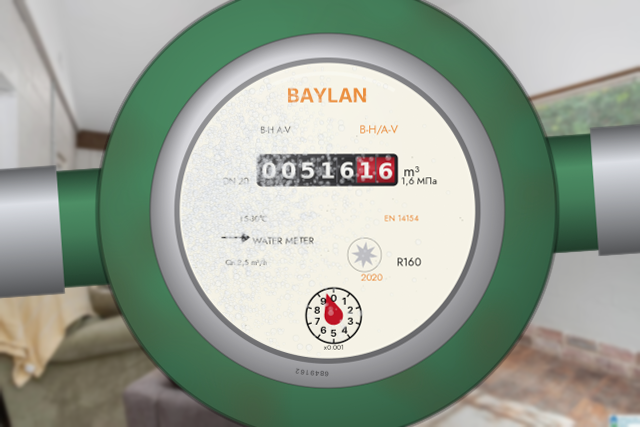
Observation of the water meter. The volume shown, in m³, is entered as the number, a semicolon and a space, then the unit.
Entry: 516.159; m³
